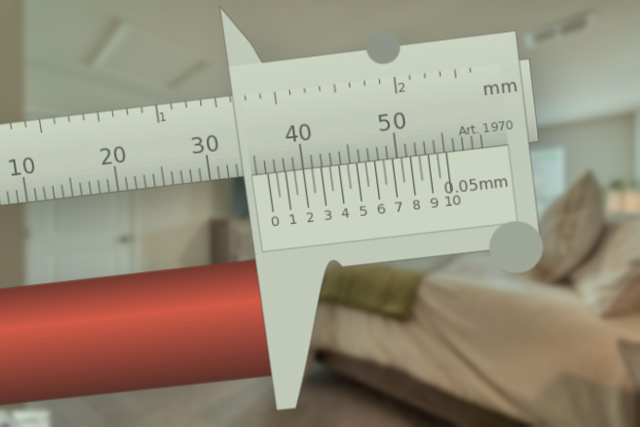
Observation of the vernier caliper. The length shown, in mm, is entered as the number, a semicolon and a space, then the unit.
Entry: 36.2; mm
